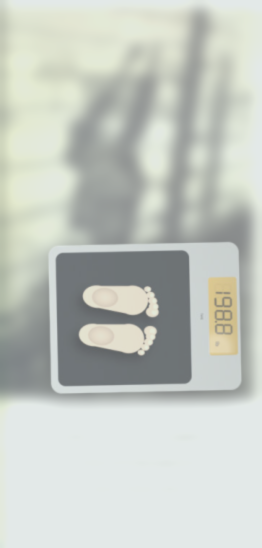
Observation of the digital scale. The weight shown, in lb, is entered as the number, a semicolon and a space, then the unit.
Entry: 198.8; lb
